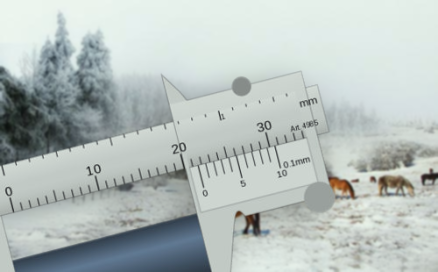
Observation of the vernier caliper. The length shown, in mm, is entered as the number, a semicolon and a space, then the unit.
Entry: 21.6; mm
